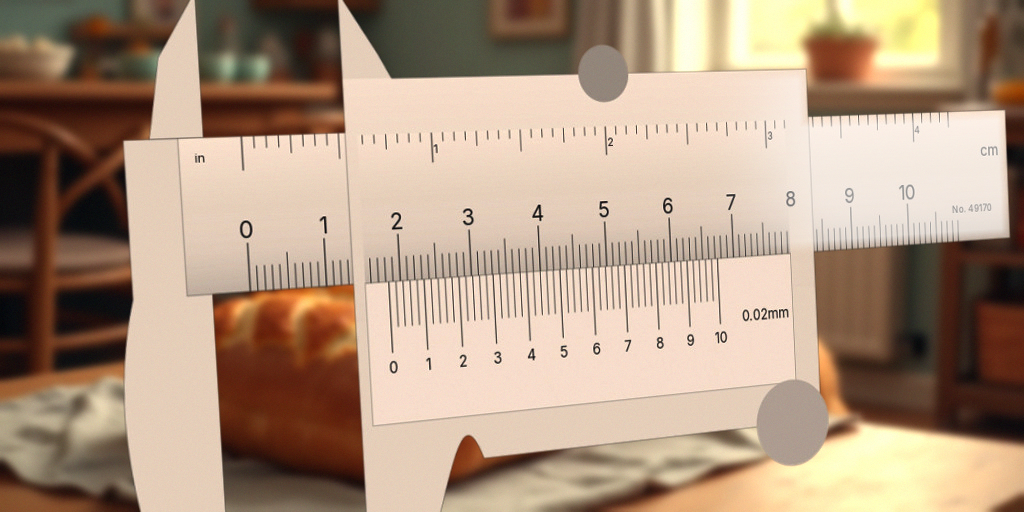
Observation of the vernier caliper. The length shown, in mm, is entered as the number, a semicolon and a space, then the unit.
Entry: 18.4; mm
